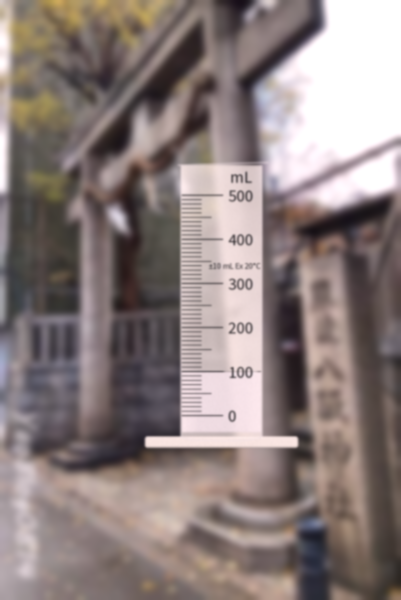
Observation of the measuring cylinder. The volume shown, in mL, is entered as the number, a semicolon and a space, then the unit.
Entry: 100; mL
